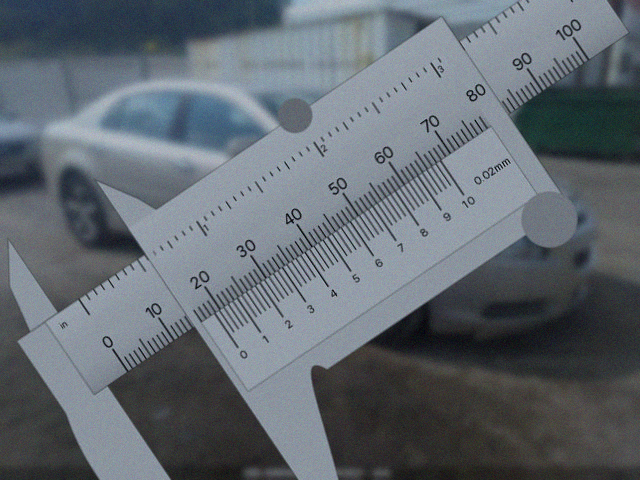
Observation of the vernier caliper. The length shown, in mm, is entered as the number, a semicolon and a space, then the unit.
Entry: 18.8; mm
